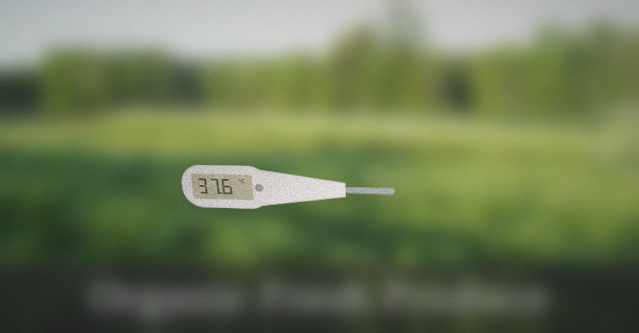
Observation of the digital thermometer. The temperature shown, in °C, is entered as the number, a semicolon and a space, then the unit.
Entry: 37.6; °C
